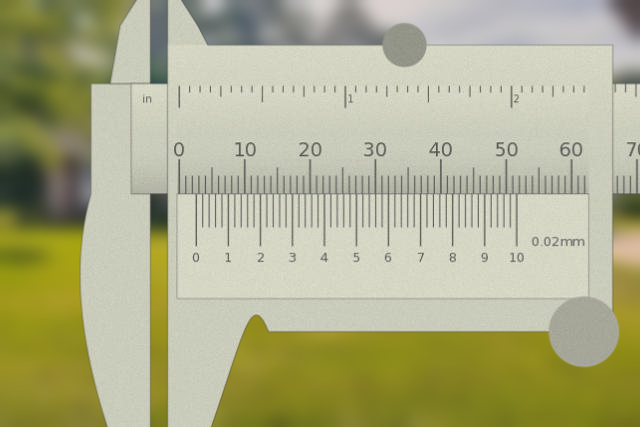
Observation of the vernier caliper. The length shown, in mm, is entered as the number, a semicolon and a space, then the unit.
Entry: 2.6; mm
